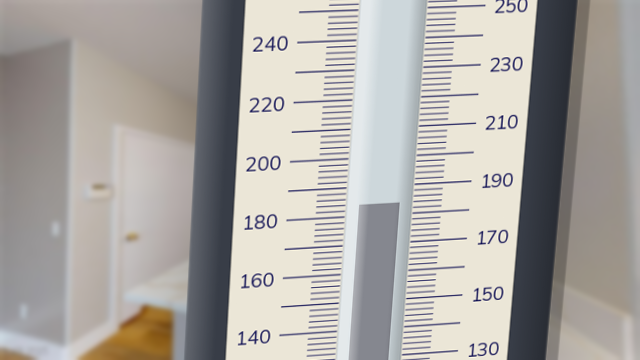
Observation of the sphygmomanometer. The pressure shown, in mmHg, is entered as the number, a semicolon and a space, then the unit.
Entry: 184; mmHg
